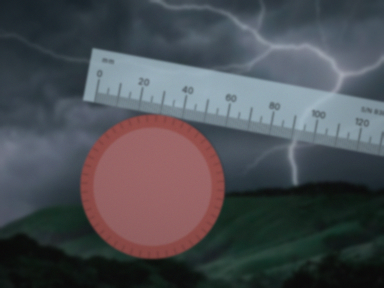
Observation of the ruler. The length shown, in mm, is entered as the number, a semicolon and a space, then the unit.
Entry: 65; mm
